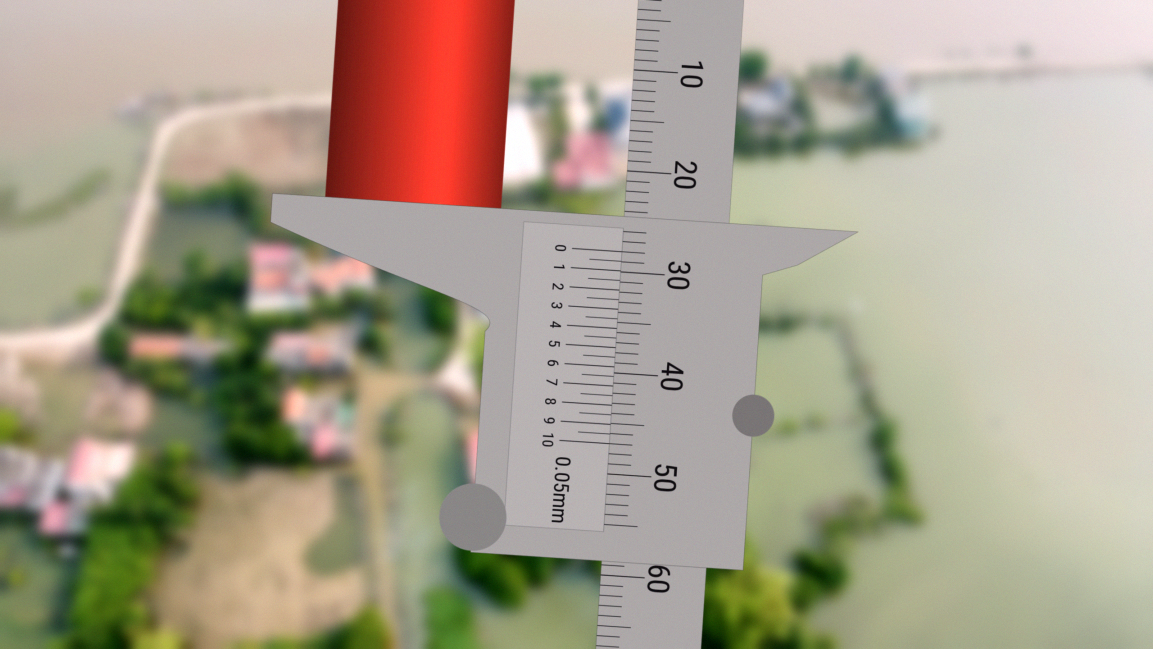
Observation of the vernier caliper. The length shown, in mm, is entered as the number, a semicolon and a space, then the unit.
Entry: 28.0; mm
